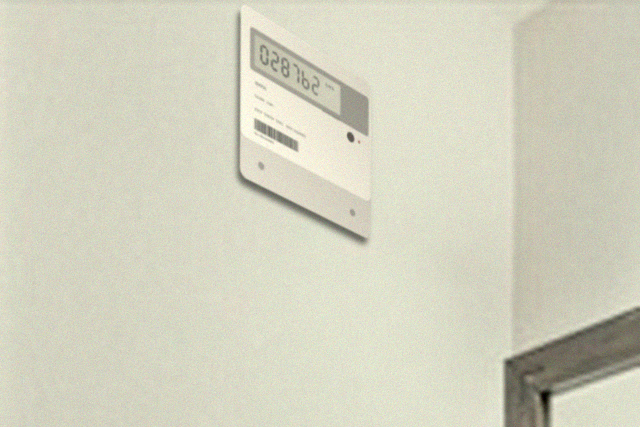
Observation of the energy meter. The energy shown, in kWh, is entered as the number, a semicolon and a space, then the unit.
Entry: 28762; kWh
